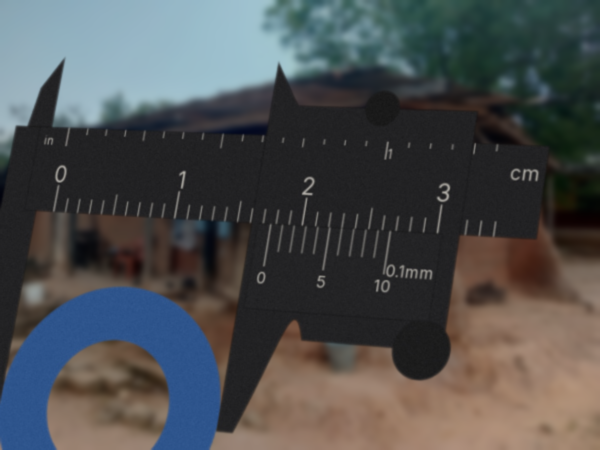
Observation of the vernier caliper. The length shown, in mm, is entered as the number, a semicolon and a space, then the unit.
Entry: 17.6; mm
